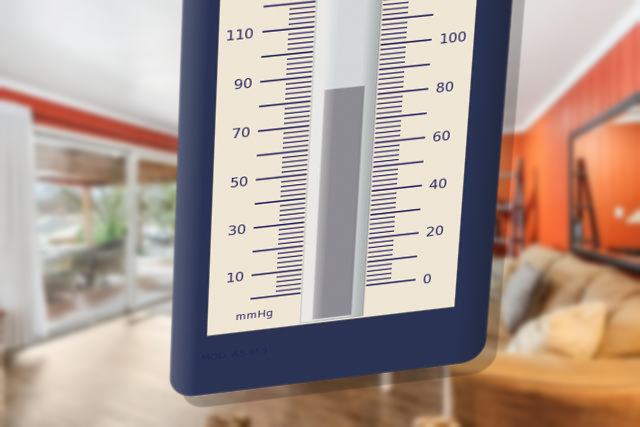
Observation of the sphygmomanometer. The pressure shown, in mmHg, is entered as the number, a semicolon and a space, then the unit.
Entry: 84; mmHg
